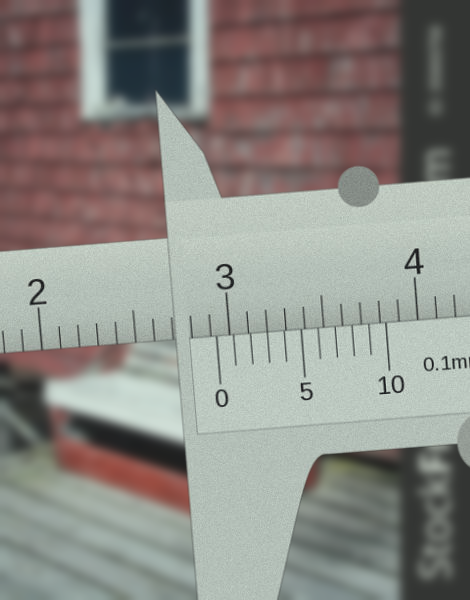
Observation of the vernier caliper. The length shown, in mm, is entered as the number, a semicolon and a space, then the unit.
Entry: 29.3; mm
